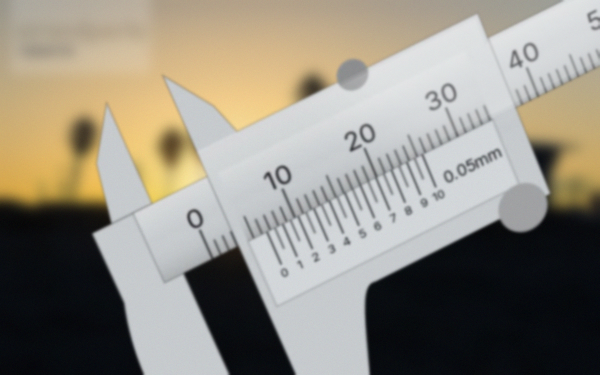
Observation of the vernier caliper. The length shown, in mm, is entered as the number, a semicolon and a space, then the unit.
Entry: 6.6; mm
